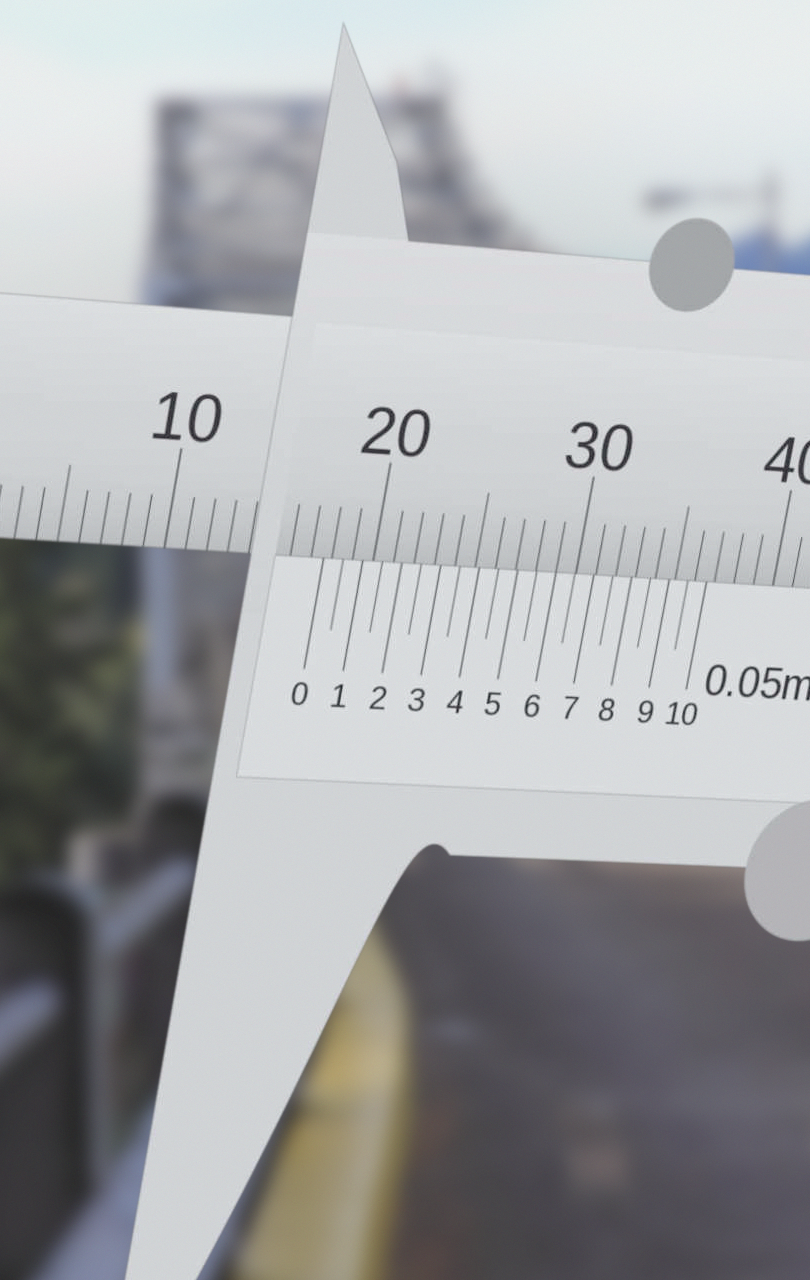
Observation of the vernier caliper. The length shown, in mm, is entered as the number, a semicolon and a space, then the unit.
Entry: 17.6; mm
